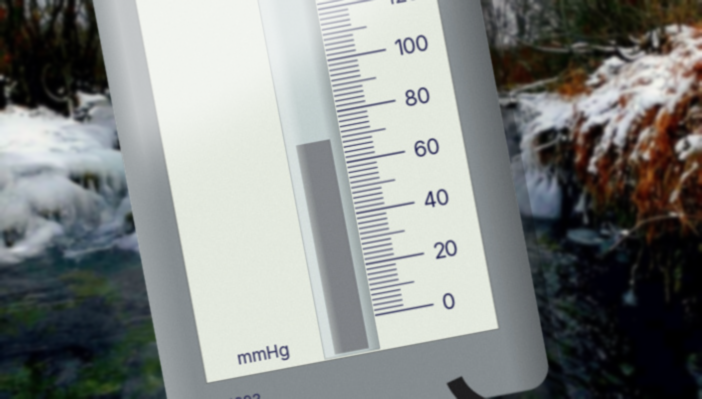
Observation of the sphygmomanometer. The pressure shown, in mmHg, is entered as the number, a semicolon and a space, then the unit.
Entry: 70; mmHg
